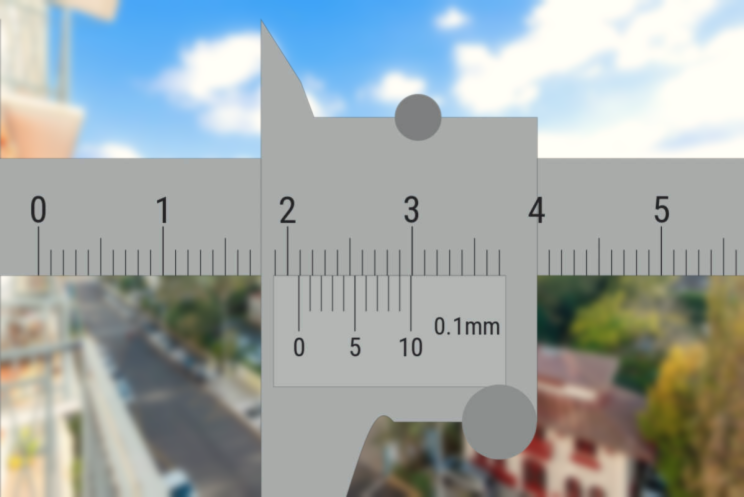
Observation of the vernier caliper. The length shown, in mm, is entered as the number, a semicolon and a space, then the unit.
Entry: 20.9; mm
